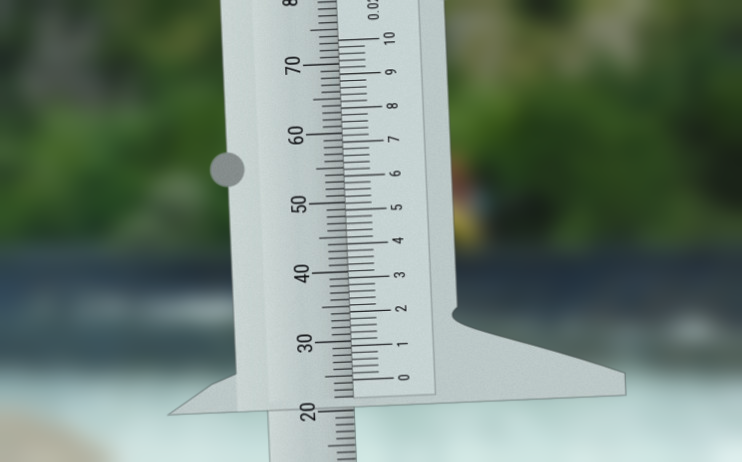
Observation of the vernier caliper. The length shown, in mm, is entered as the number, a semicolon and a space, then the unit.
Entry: 24.4; mm
